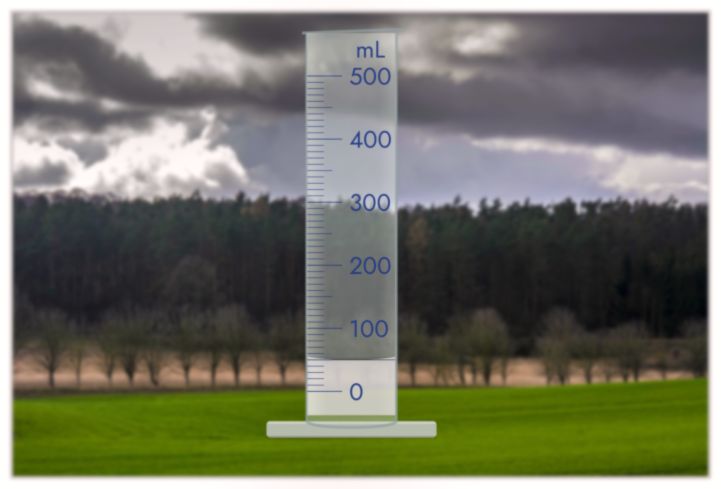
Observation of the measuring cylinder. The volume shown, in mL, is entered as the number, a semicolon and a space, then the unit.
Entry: 50; mL
